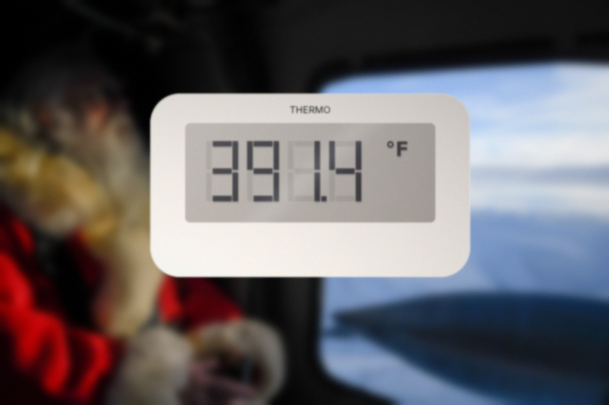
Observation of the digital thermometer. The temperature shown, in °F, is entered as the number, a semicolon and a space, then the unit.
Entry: 391.4; °F
